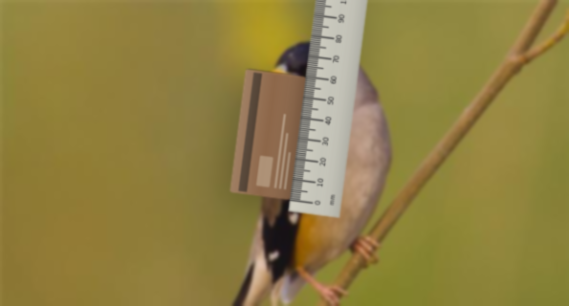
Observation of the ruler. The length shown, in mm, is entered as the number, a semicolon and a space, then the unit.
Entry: 60; mm
